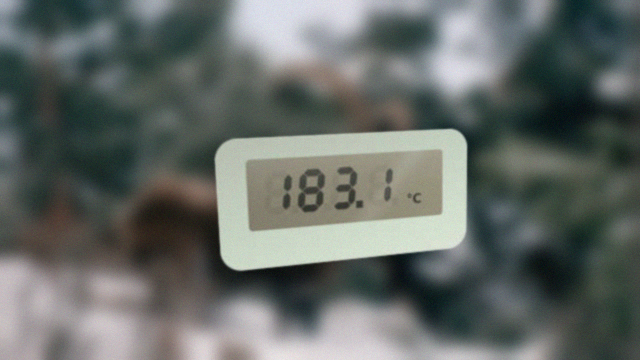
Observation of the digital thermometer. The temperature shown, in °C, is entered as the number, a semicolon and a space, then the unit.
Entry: 183.1; °C
